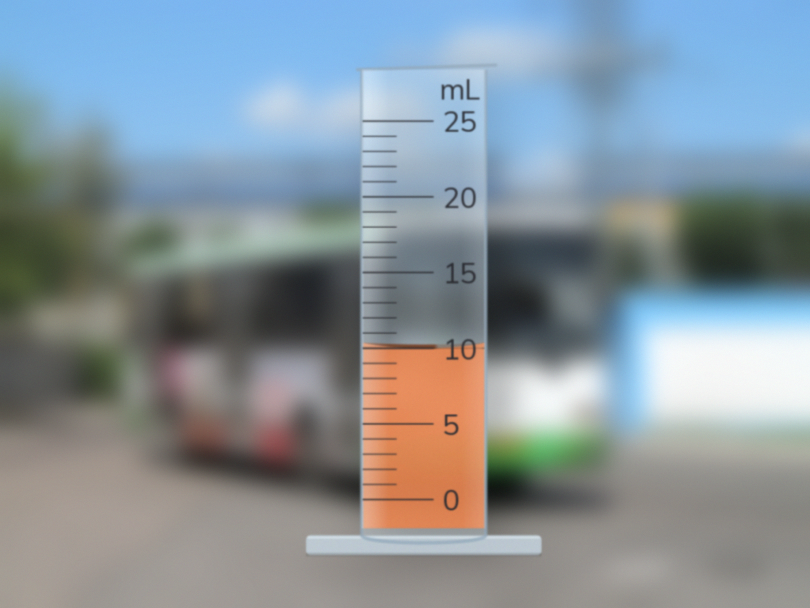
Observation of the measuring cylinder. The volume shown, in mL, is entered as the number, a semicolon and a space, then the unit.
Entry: 10; mL
